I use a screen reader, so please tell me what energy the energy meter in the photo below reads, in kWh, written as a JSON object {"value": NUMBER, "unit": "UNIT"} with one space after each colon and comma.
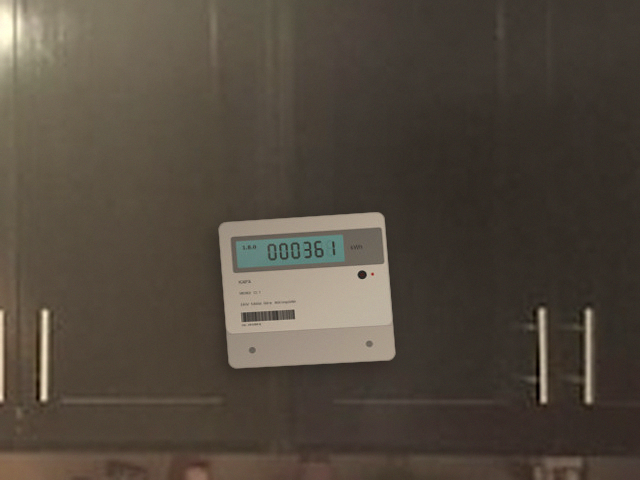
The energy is {"value": 361, "unit": "kWh"}
